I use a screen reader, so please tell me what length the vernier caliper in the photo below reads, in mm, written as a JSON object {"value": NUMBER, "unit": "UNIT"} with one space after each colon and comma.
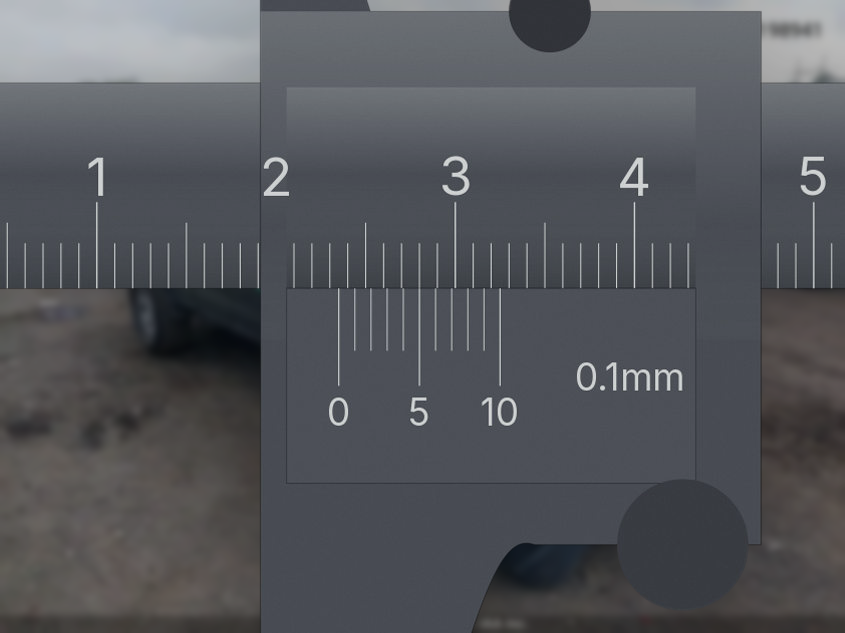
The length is {"value": 23.5, "unit": "mm"}
